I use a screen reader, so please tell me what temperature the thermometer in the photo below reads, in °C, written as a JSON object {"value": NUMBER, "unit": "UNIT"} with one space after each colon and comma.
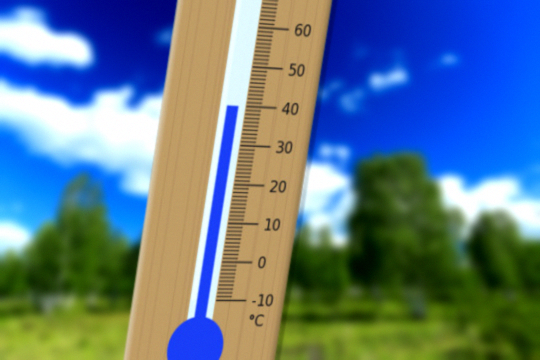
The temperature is {"value": 40, "unit": "°C"}
